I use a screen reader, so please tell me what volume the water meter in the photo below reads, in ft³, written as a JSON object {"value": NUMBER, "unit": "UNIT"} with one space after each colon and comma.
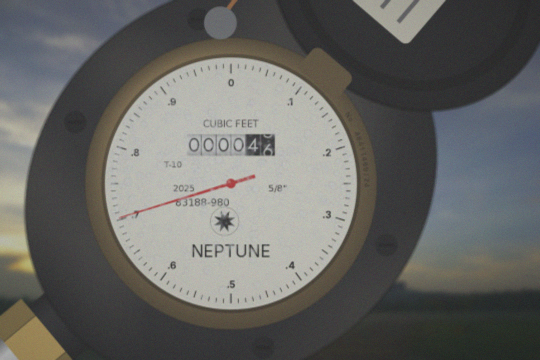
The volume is {"value": 45.70, "unit": "ft³"}
